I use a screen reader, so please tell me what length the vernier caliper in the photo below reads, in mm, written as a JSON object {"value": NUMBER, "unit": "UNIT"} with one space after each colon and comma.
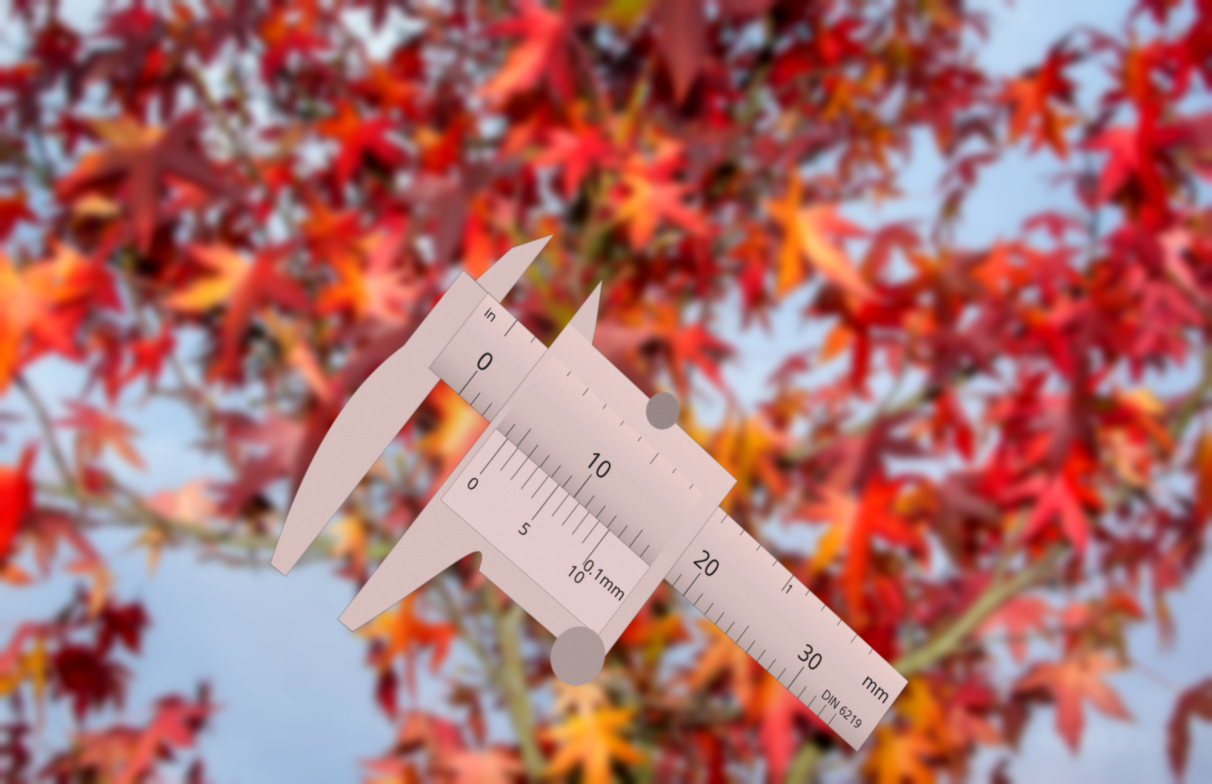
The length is {"value": 4.2, "unit": "mm"}
